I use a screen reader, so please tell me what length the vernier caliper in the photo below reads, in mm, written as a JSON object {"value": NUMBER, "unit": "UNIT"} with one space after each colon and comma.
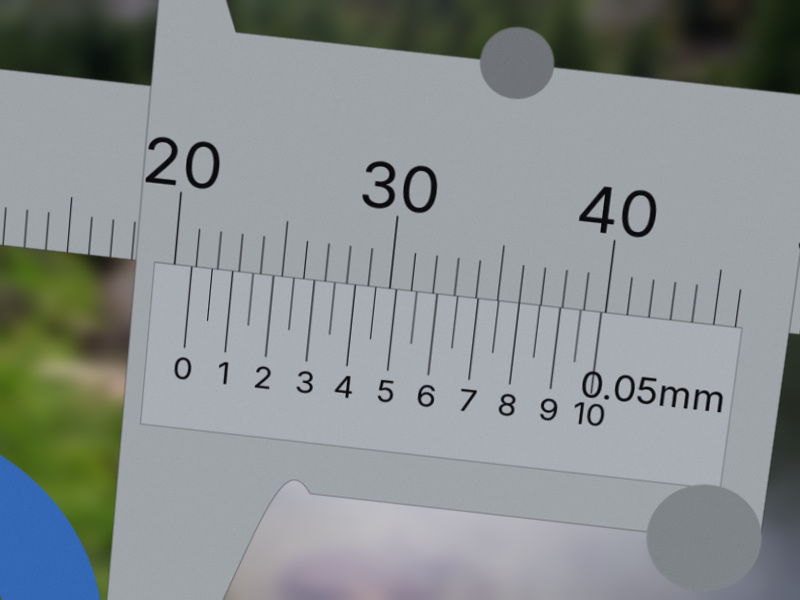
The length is {"value": 20.8, "unit": "mm"}
